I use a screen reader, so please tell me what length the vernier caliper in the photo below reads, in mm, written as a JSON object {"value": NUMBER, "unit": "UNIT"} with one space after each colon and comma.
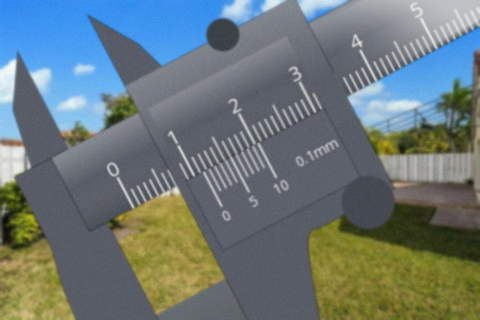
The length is {"value": 11.5, "unit": "mm"}
